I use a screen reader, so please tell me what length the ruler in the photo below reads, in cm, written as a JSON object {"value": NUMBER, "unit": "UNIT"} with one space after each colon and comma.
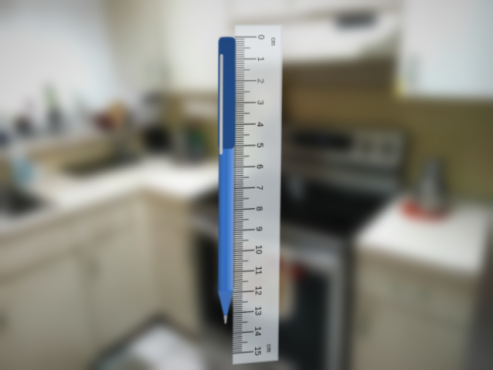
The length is {"value": 13.5, "unit": "cm"}
